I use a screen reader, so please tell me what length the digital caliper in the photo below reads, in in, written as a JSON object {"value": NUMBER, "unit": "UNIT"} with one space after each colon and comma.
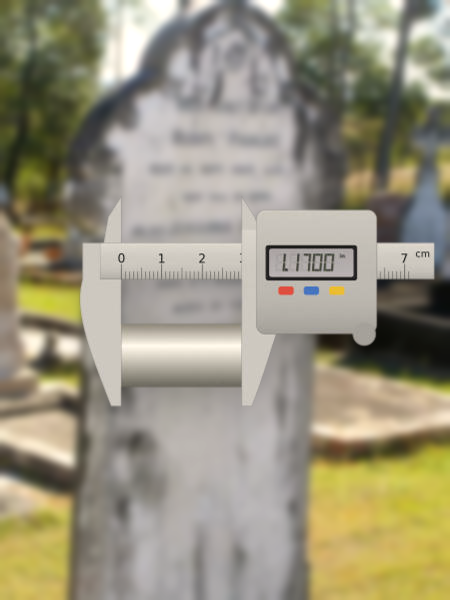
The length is {"value": 1.1700, "unit": "in"}
